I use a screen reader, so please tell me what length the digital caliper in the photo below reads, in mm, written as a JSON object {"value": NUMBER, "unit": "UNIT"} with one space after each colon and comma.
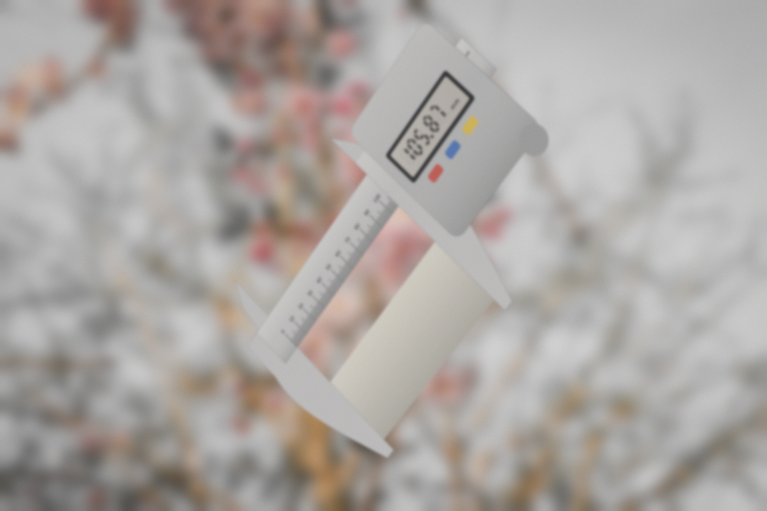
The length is {"value": 105.87, "unit": "mm"}
